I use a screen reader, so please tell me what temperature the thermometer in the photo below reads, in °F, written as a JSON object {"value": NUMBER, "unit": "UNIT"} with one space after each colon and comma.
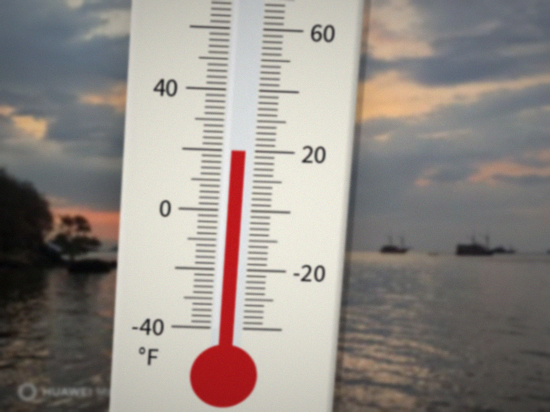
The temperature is {"value": 20, "unit": "°F"}
